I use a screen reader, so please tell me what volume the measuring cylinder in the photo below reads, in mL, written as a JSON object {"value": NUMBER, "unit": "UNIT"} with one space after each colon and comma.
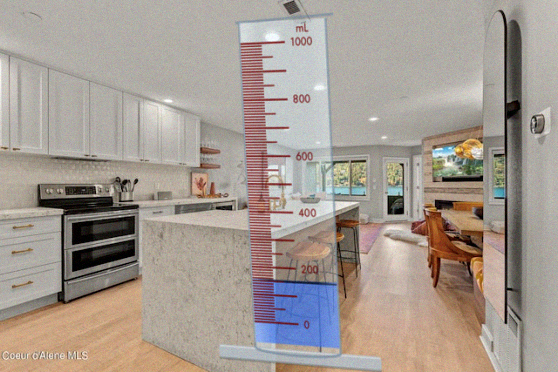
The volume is {"value": 150, "unit": "mL"}
